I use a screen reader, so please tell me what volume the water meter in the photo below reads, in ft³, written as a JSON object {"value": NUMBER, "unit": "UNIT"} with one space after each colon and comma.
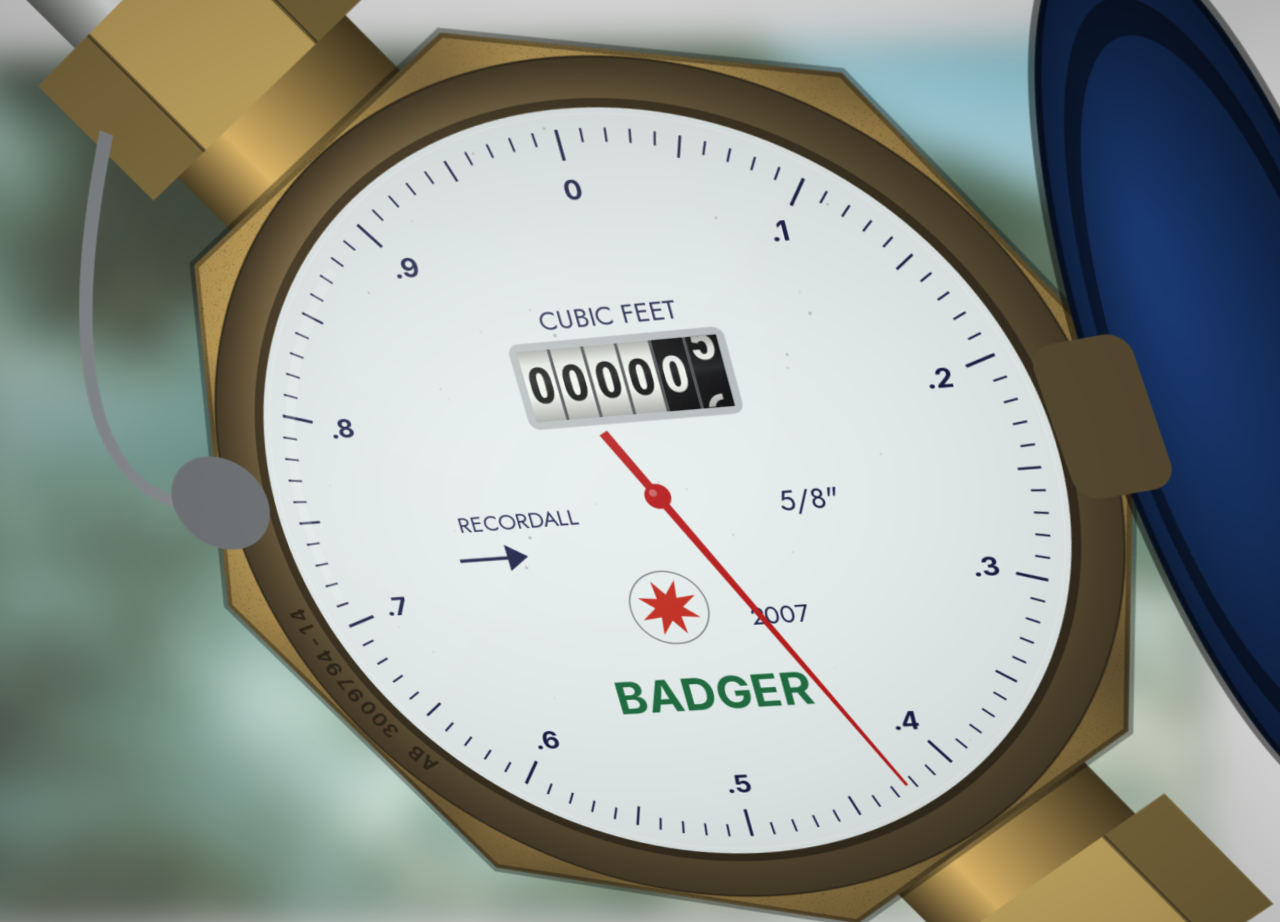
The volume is {"value": 5.42, "unit": "ft³"}
